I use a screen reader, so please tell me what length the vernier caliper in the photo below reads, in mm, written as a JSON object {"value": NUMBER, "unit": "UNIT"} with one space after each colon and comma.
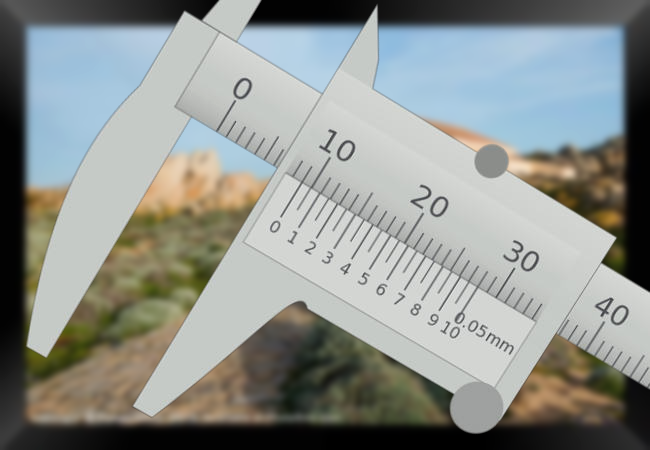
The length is {"value": 9.0, "unit": "mm"}
